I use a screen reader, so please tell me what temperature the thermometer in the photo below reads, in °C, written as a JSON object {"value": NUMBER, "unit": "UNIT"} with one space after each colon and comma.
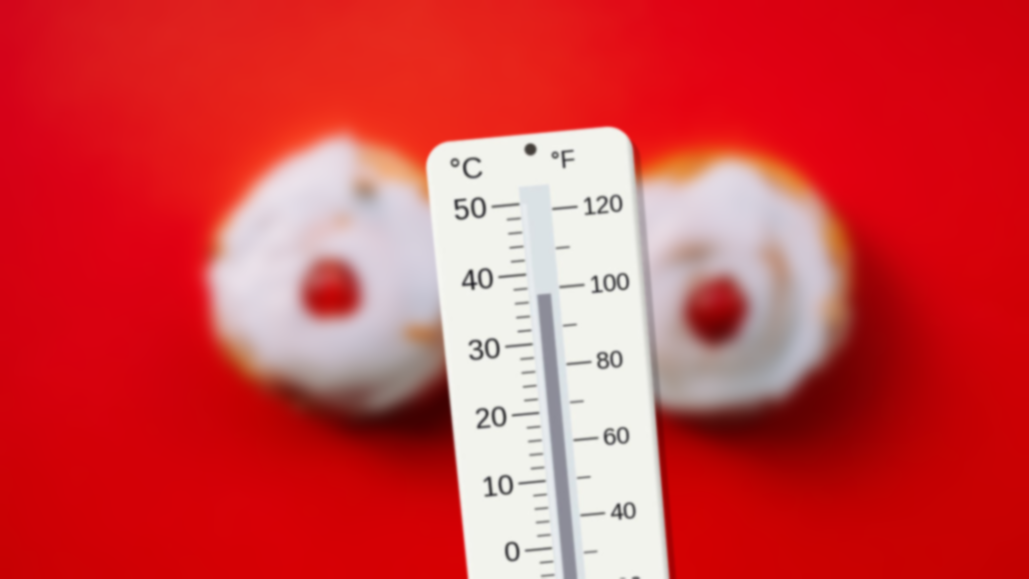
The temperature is {"value": 37, "unit": "°C"}
